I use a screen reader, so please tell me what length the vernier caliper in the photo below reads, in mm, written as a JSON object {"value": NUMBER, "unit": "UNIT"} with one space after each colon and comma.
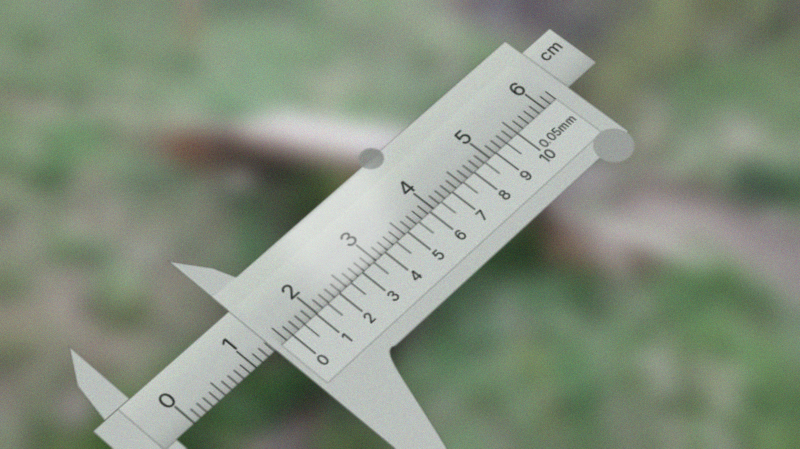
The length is {"value": 16.0, "unit": "mm"}
